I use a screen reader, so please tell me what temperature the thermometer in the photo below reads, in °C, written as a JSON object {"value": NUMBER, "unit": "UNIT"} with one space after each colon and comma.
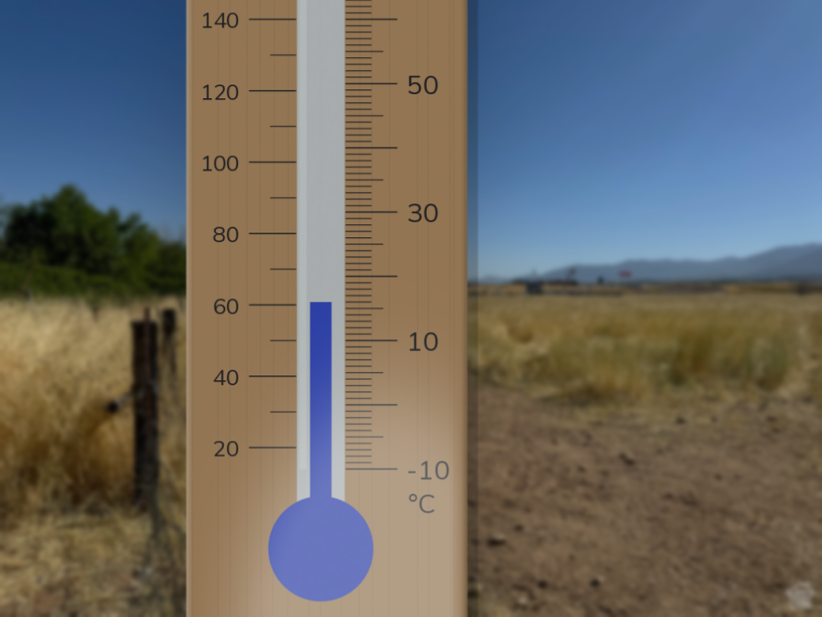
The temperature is {"value": 16, "unit": "°C"}
